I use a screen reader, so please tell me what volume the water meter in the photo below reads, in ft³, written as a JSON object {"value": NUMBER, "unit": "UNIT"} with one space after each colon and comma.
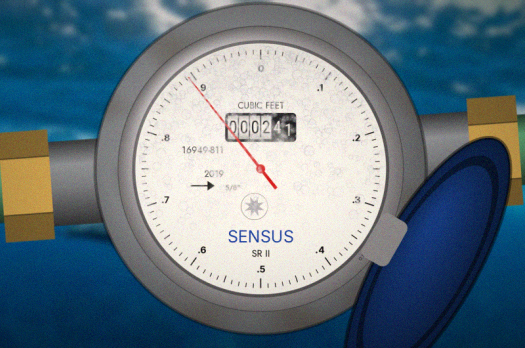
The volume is {"value": 240.89, "unit": "ft³"}
